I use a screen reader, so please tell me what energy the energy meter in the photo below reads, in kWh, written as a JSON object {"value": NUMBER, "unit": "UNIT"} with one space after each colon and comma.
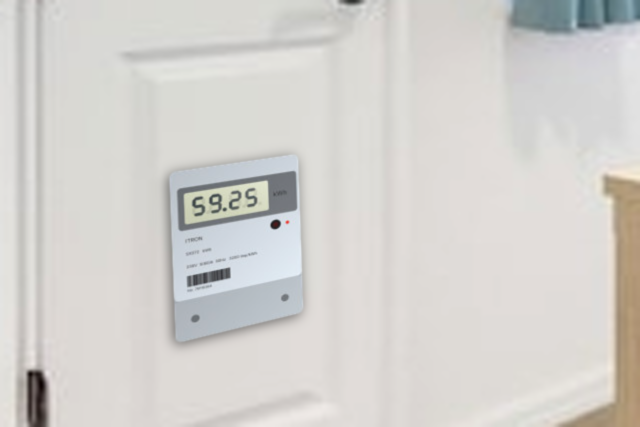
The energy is {"value": 59.25, "unit": "kWh"}
